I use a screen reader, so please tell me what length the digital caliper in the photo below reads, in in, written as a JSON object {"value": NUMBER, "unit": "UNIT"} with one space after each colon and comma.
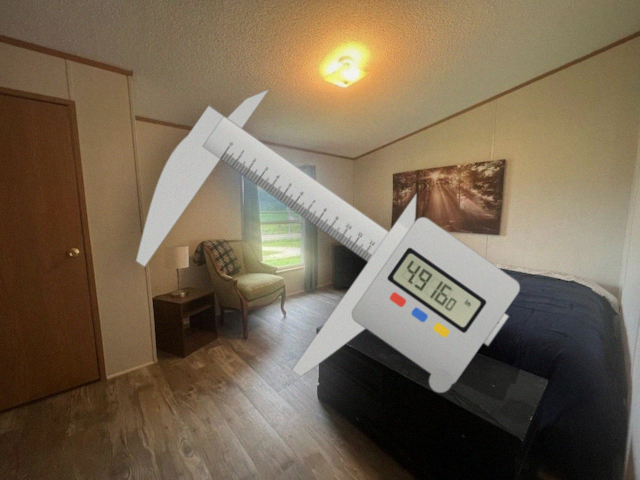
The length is {"value": 4.9160, "unit": "in"}
